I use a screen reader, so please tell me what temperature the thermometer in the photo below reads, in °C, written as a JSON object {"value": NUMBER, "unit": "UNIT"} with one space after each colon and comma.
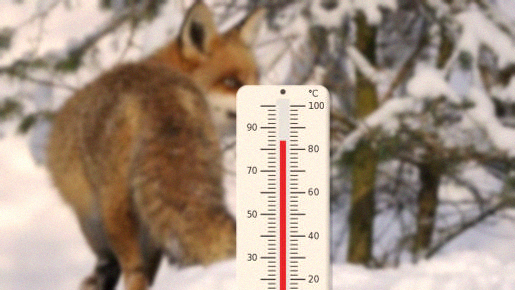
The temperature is {"value": 84, "unit": "°C"}
